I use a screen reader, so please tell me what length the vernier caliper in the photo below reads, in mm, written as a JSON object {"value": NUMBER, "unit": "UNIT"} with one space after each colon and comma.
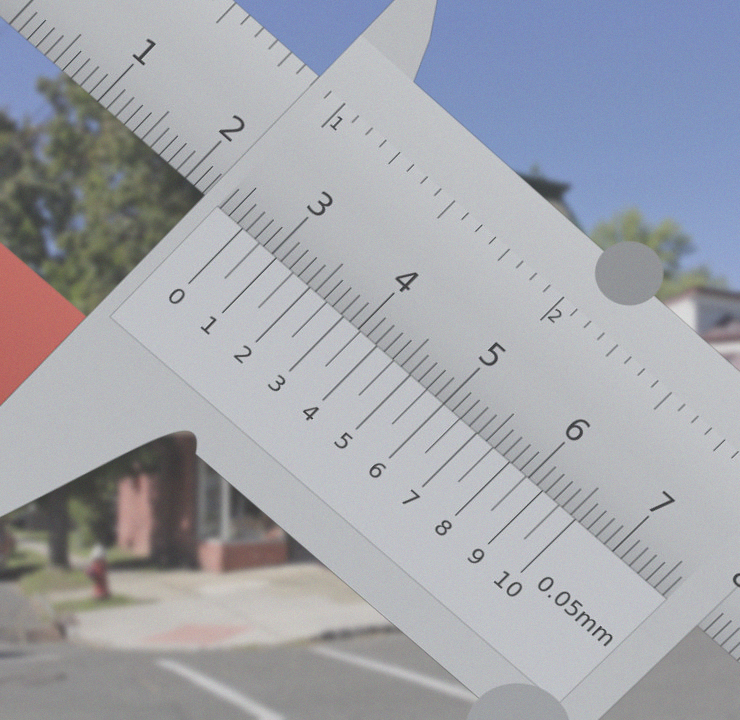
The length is {"value": 26.6, "unit": "mm"}
